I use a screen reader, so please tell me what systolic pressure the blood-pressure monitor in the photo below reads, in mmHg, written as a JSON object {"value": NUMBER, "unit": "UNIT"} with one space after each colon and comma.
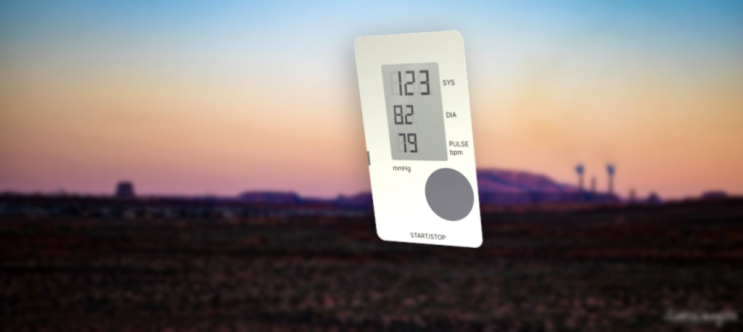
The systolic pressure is {"value": 123, "unit": "mmHg"}
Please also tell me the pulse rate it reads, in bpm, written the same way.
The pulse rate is {"value": 79, "unit": "bpm"}
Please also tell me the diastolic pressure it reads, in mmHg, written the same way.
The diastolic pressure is {"value": 82, "unit": "mmHg"}
